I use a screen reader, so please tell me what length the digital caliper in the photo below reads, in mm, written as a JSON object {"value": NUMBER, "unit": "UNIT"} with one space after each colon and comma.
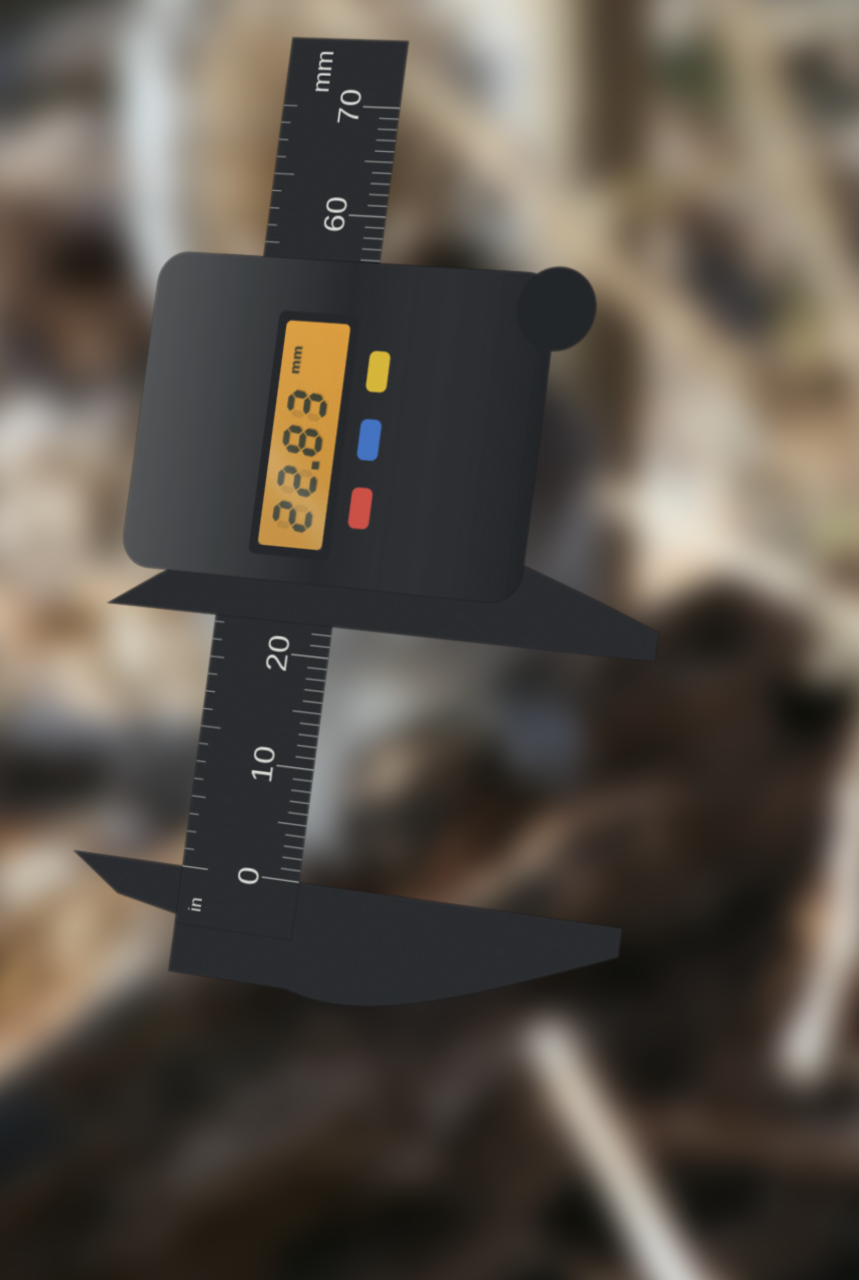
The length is {"value": 22.83, "unit": "mm"}
